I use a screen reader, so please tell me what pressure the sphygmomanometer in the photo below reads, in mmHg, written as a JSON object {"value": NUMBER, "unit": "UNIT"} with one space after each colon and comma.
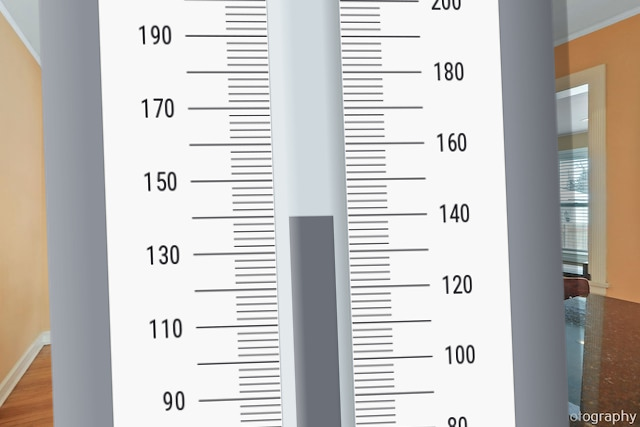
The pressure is {"value": 140, "unit": "mmHg"}
